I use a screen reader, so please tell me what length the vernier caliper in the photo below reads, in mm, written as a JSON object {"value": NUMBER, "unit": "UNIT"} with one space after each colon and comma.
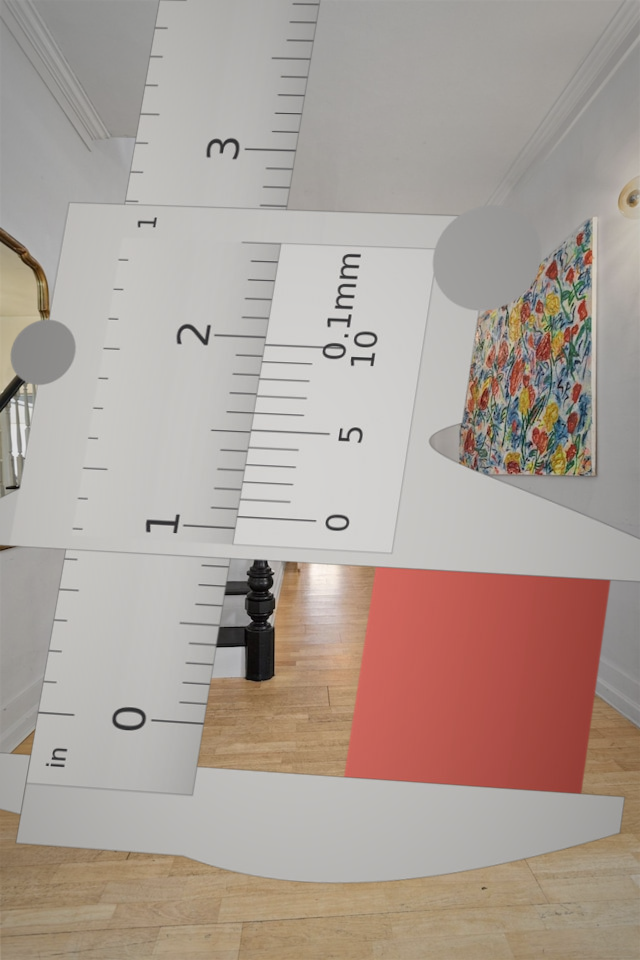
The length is {"value": 10.6, "unit": "mm"}
